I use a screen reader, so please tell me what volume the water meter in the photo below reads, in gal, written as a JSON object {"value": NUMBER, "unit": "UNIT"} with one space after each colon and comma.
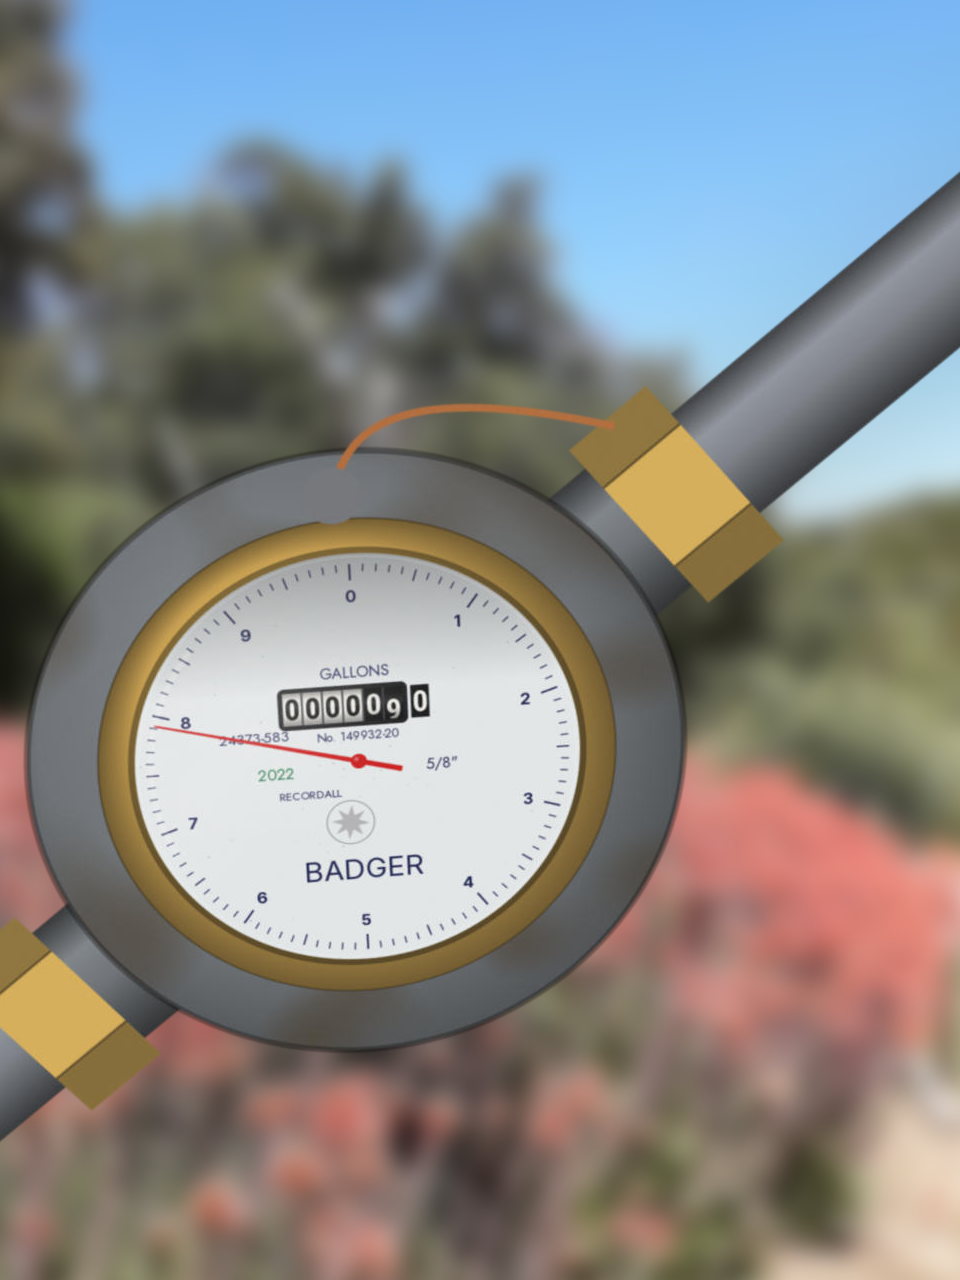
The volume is {"value": 87.9, "unit": "gal"}
